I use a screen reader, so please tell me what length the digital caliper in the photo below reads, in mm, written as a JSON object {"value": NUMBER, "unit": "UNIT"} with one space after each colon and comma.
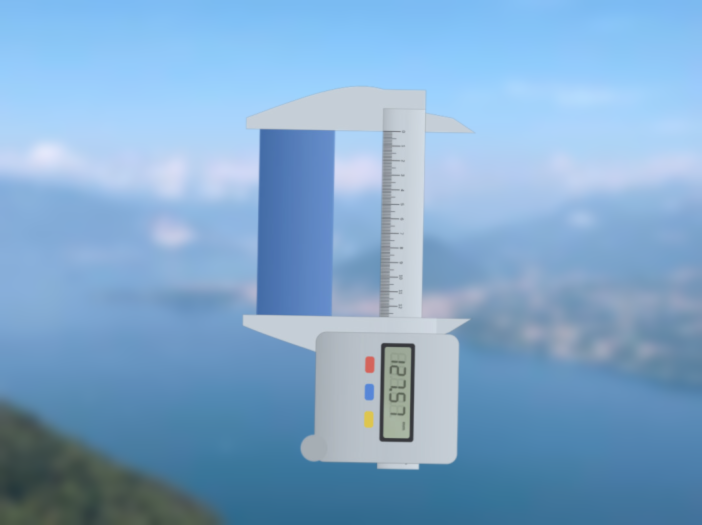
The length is {"value": 127.57, "unit": "mm"}
